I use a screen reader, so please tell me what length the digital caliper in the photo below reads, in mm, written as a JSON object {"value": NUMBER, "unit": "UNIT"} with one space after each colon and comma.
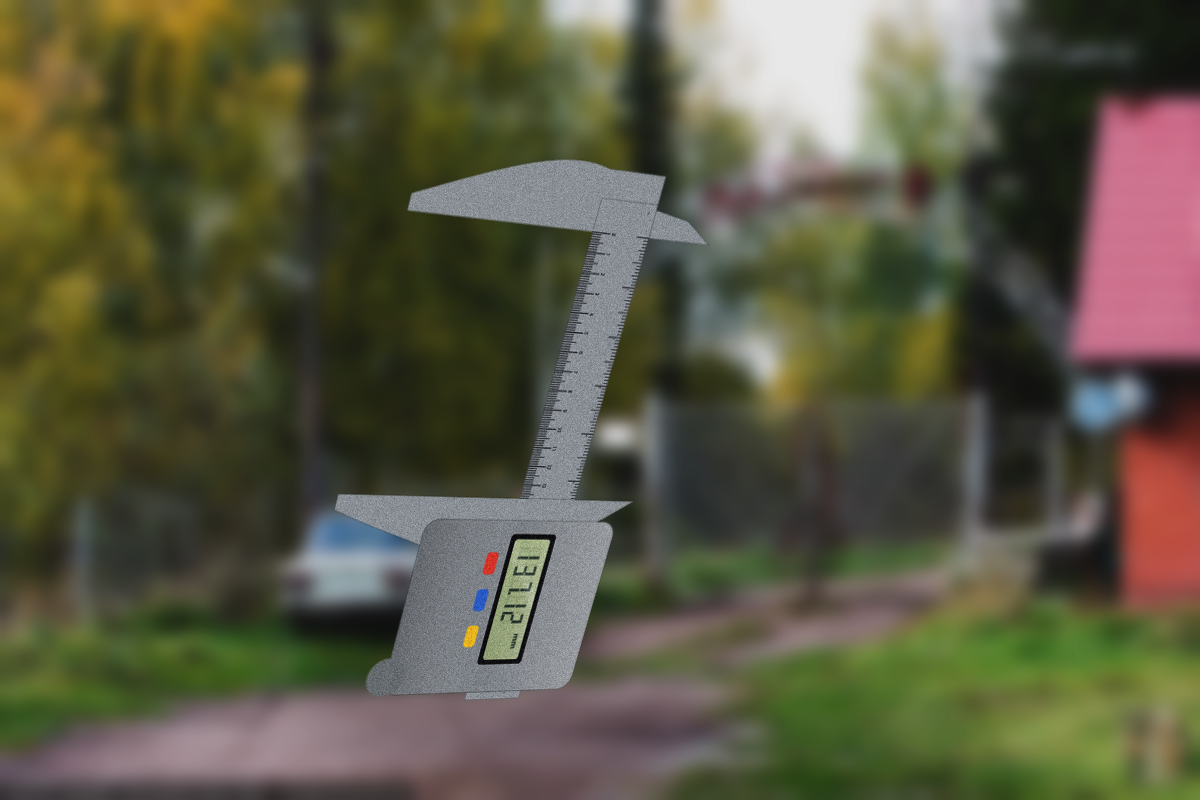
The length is {"value": 137.12, "unit": "mm"}
